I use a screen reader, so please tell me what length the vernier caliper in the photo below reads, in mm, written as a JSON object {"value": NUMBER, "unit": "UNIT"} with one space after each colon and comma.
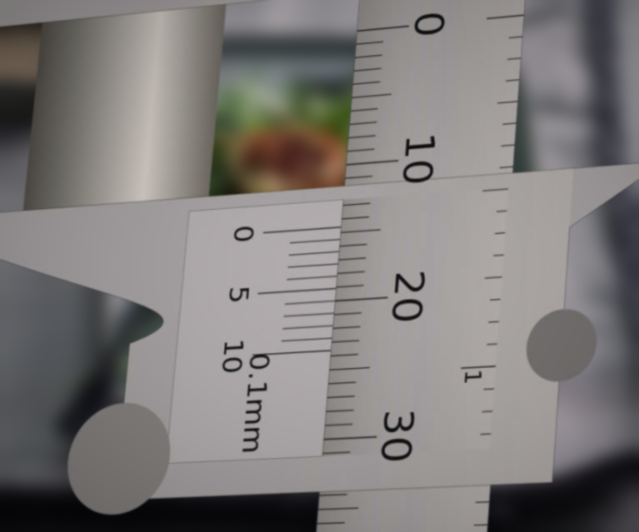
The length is {"value": 14.6, "unit": "mm"}
